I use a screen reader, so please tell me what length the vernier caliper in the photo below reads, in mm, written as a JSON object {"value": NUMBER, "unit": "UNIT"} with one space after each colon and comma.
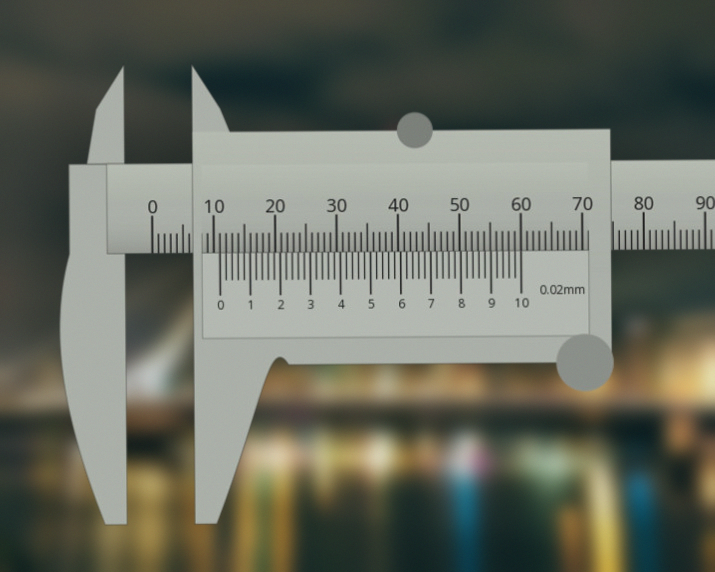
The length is {"value": 11.0, "unit": "mm"}
